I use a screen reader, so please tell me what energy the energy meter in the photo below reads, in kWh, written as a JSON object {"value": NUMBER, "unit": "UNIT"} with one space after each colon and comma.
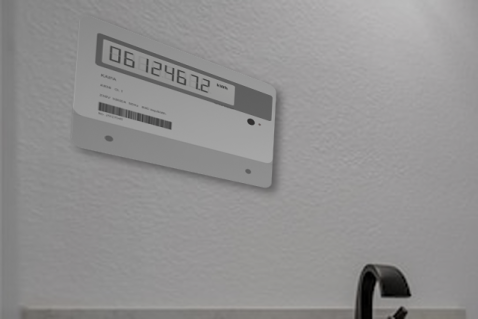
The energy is {"value": 612467.2, "unit": "kWh"}
